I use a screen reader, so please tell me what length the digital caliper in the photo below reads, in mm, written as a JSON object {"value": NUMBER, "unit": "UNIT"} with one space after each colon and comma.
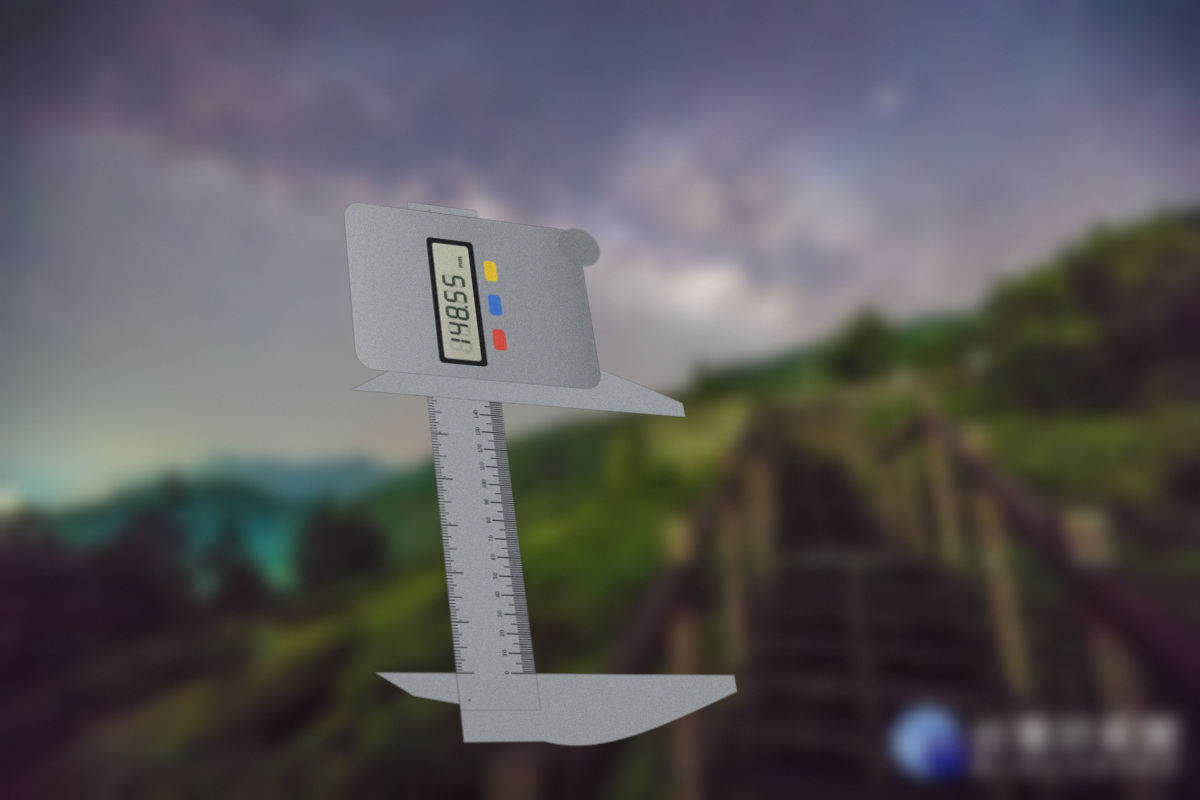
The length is {"value": 148.55, "unit": "mm"}
